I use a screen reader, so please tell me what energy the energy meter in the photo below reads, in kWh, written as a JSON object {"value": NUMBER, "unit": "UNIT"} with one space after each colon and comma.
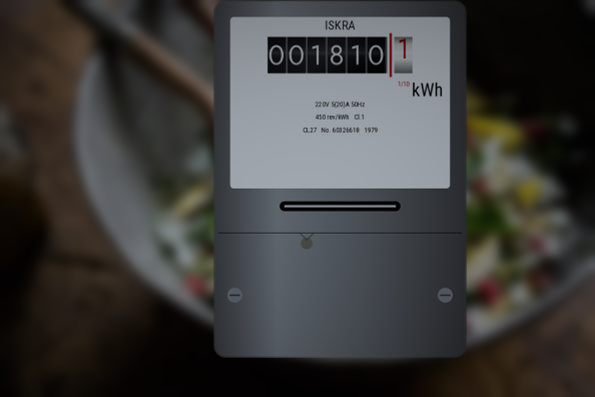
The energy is {"value": 1810.1, "unit": "kWh"}
